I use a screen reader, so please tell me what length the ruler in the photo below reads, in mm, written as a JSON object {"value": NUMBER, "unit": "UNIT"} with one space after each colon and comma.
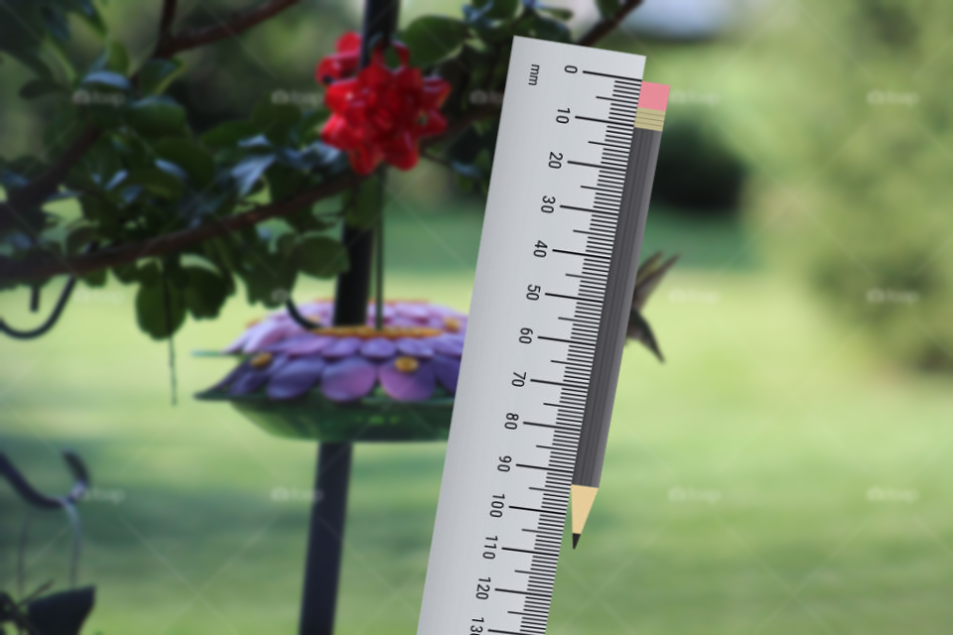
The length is {"value": 108, "unit": "mm"}
